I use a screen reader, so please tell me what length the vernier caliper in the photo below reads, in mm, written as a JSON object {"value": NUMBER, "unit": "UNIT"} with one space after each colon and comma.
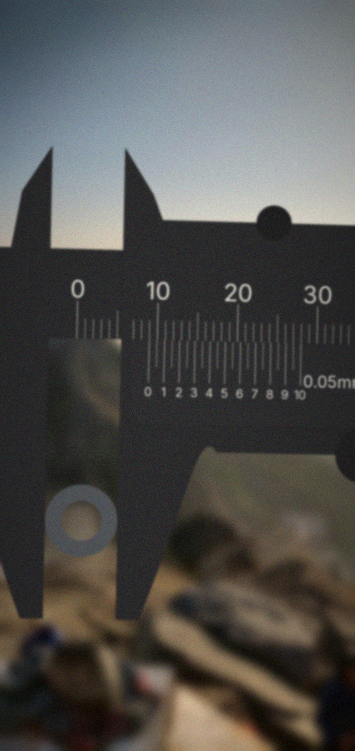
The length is {"value": 9.0, "unit": "mm"}
